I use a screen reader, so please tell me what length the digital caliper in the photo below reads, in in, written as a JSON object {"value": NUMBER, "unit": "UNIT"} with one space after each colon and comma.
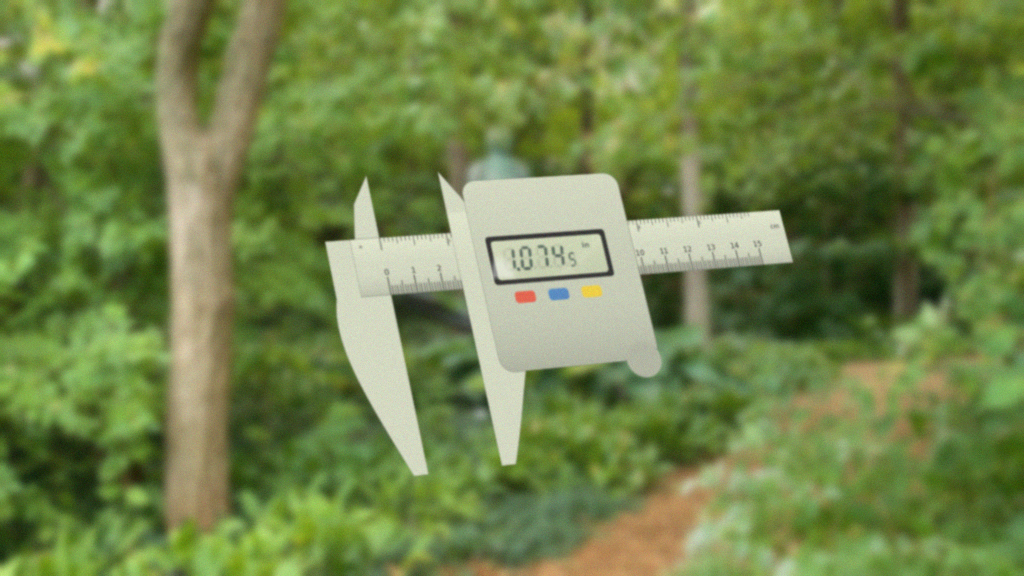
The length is {"value": 1.0745, "unit": "in"}
